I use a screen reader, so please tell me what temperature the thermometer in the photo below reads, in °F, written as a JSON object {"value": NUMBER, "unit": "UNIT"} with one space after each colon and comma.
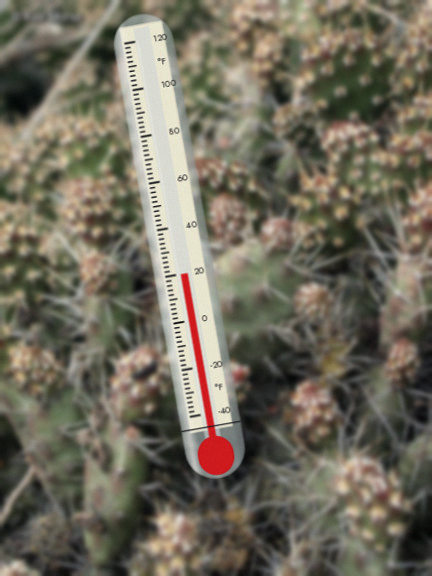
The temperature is {"value": 20, "unit": "°F"}
